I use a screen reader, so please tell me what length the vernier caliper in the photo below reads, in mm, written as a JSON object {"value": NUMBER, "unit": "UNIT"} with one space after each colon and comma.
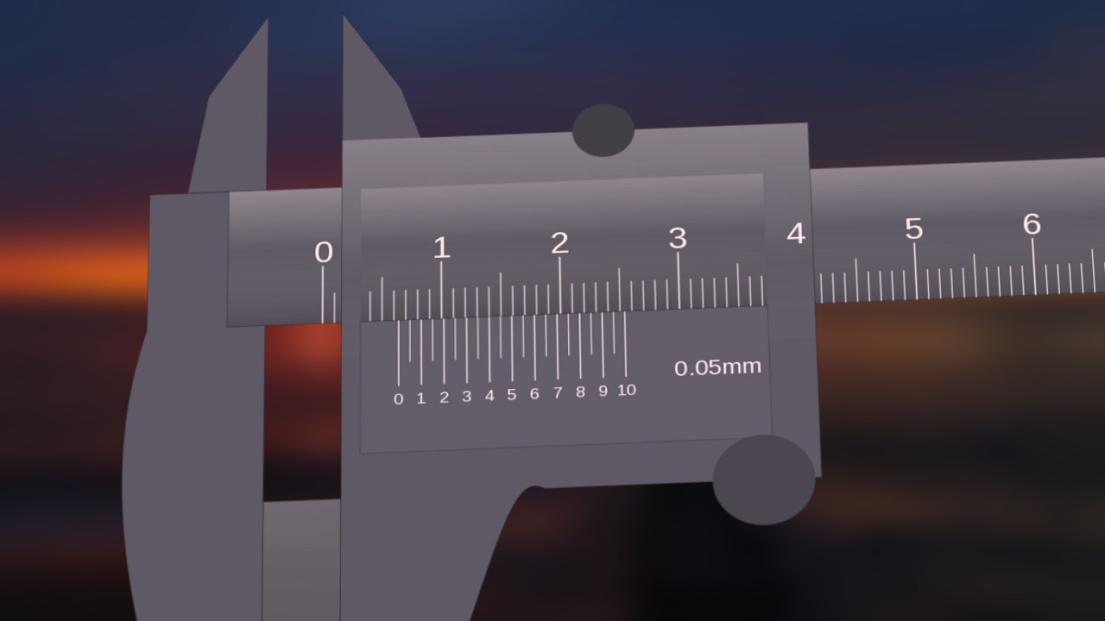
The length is {"value": 6.4, "unit": "mm"}
